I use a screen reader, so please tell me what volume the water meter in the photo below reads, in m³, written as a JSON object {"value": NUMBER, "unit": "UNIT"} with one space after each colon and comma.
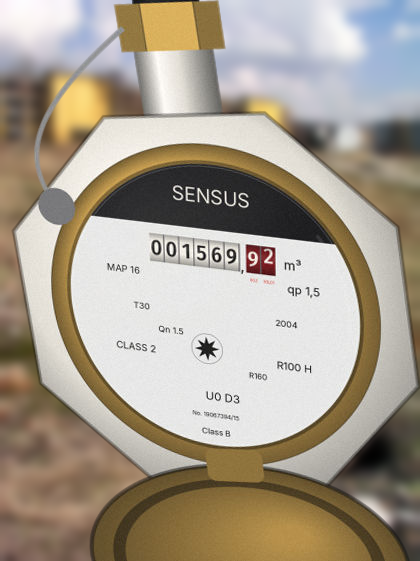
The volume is {"value": 1569.92, "unit": "m³"}
